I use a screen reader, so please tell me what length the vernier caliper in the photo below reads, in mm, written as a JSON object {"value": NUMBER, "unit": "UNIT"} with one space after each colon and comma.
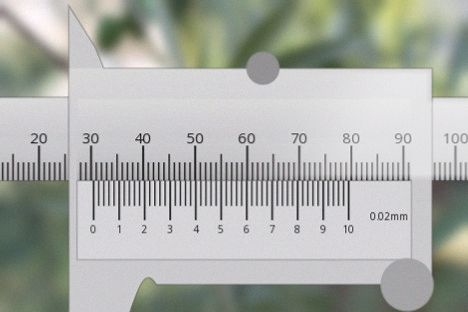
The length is {"value": 30.5, "unit": "mm"}
